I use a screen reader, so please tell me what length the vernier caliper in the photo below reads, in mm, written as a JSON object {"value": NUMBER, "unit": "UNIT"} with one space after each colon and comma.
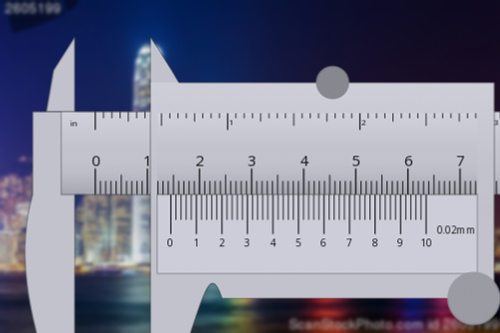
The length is {"value": 14.5, "unit": "mm"}
